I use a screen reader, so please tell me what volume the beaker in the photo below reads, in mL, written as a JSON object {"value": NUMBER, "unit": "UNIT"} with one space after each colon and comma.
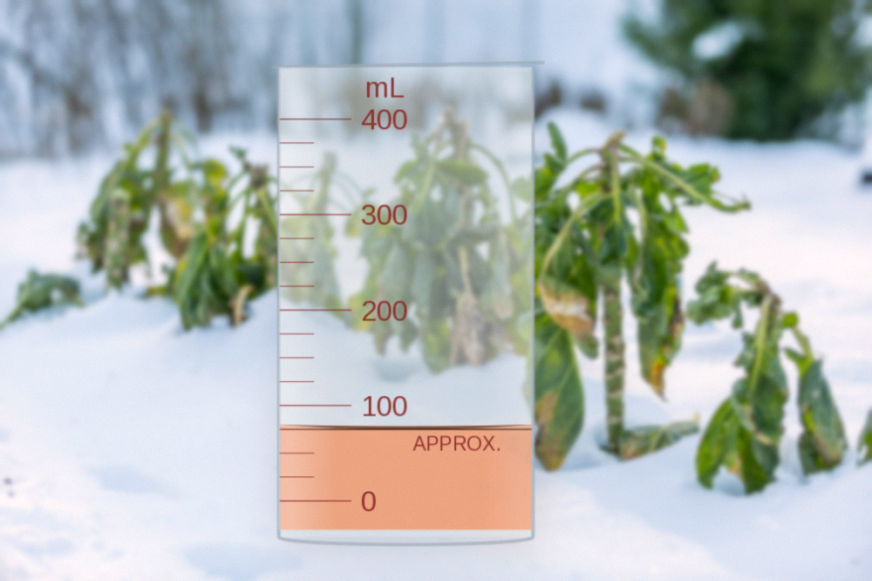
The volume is {"value": 75, "unit": "mL"}
